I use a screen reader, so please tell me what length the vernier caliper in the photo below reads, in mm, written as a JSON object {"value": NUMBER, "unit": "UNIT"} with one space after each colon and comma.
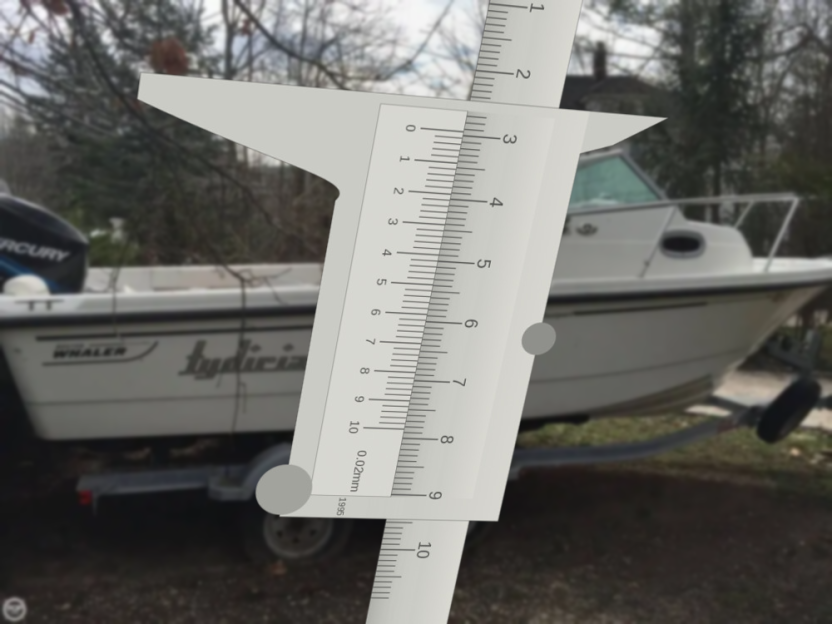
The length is {"value": 29.4, "unit": "mm"}
